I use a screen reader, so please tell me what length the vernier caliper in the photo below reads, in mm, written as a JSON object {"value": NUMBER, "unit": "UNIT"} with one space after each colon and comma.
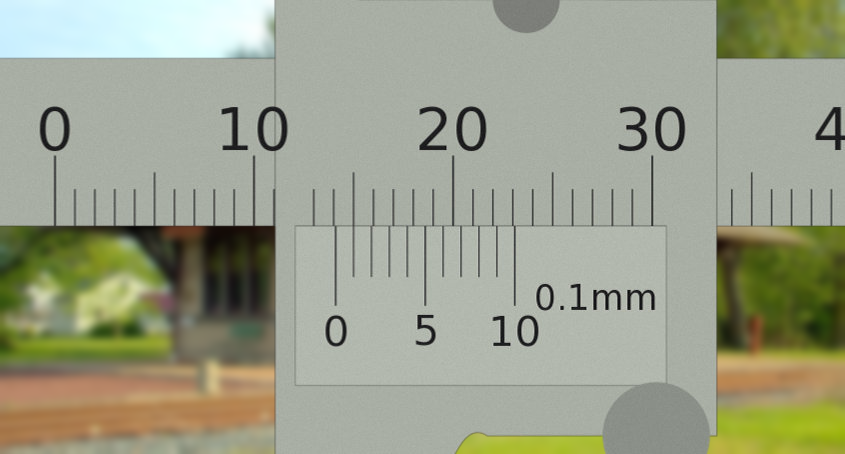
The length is {"value": 14.1, "unit": "mm"}
